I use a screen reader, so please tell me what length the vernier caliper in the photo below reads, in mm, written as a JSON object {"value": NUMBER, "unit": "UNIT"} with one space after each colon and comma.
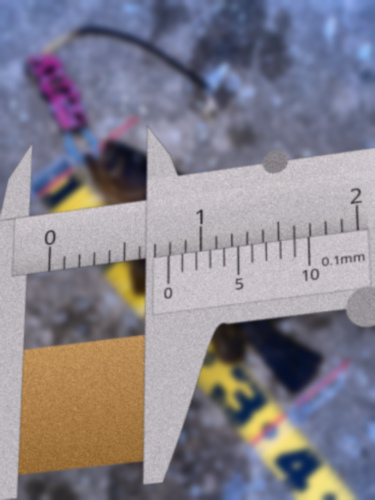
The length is {"value": 7.9, "unit": "mm"}
